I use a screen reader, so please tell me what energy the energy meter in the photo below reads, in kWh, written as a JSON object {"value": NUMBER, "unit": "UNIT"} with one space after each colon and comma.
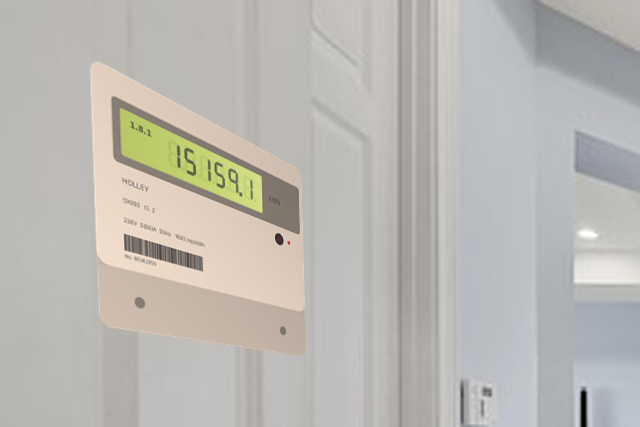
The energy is {"value": 15159.1, "unit": "kWh"}
